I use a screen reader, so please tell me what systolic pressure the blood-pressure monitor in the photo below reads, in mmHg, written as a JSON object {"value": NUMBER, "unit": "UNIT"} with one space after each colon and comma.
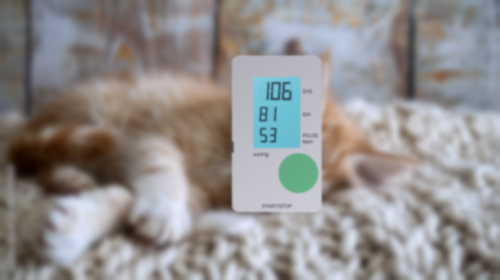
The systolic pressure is {"value": 106, "unit": "mmHg"}
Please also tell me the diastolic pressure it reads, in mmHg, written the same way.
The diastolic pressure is {"value": 81, "unit": "mmHg"}
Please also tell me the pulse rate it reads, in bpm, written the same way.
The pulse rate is {"value": 53, "unit": "bpm"}
